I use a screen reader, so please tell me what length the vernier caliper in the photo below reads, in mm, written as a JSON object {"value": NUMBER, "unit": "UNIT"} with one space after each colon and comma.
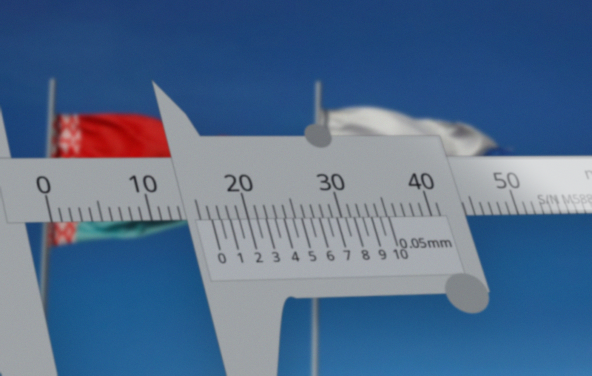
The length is {"value": 16.2, "unit": "mm"}
